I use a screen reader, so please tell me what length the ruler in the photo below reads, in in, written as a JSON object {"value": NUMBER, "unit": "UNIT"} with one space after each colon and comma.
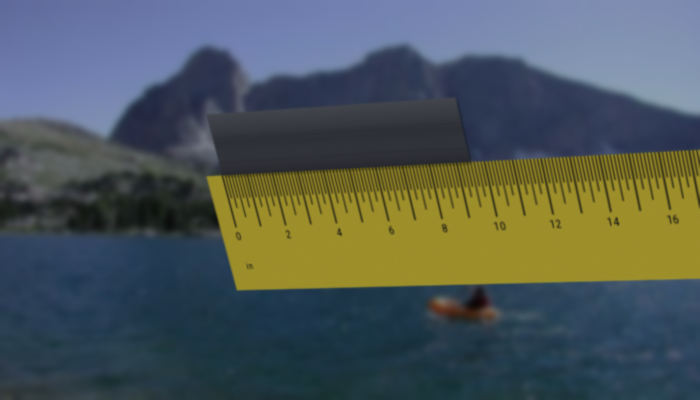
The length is {"value": 9.5, "unit": "in"}
